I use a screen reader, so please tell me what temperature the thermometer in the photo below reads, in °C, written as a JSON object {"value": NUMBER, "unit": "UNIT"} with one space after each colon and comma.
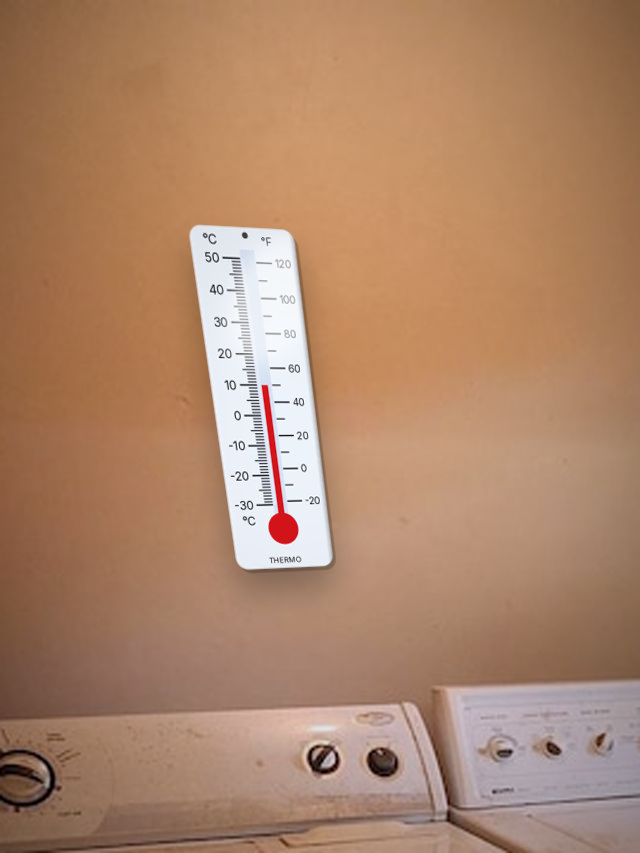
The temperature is {"value": 10, "unit": "°C"}
